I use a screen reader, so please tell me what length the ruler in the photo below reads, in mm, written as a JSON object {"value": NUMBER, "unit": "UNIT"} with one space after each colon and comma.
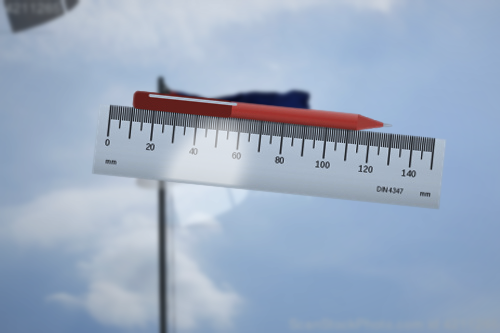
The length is {"value": 120, "unit": "mm"}
